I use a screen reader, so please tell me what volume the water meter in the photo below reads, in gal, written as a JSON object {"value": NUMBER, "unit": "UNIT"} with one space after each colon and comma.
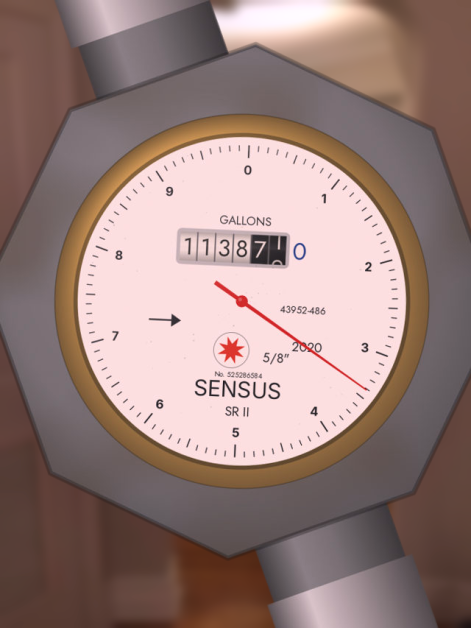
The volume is {"value": 1138713.4, "unit": "gal"}
